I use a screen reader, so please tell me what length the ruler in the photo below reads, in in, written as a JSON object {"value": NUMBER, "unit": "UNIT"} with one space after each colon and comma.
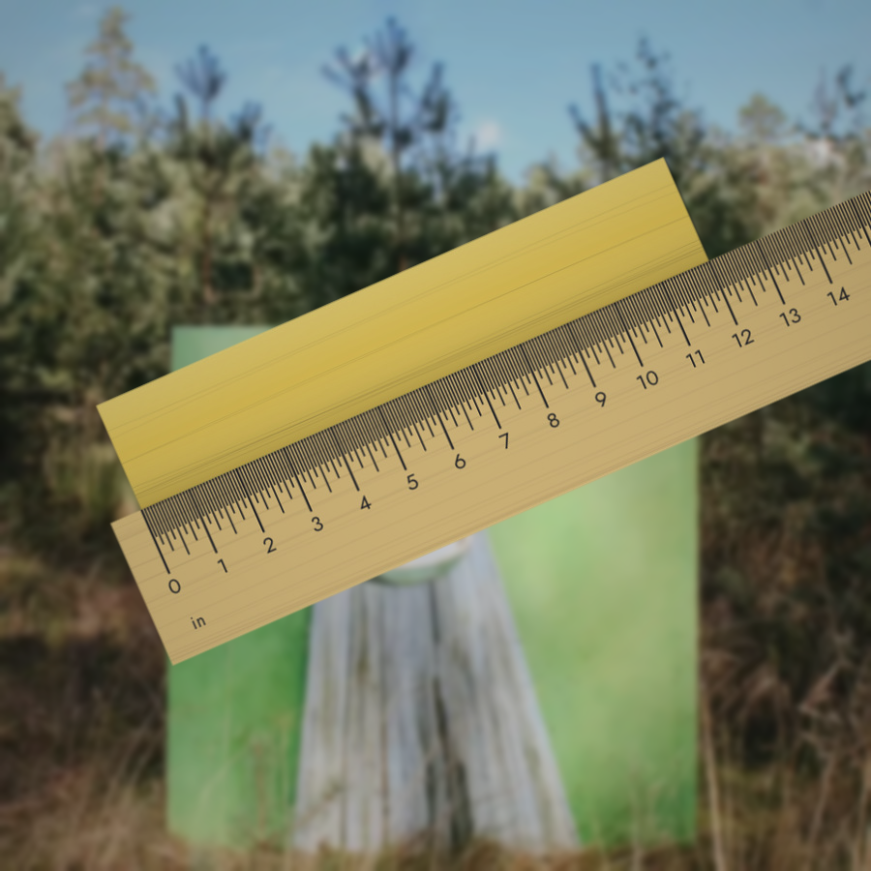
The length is {"value": 12, "unit": "in"}
